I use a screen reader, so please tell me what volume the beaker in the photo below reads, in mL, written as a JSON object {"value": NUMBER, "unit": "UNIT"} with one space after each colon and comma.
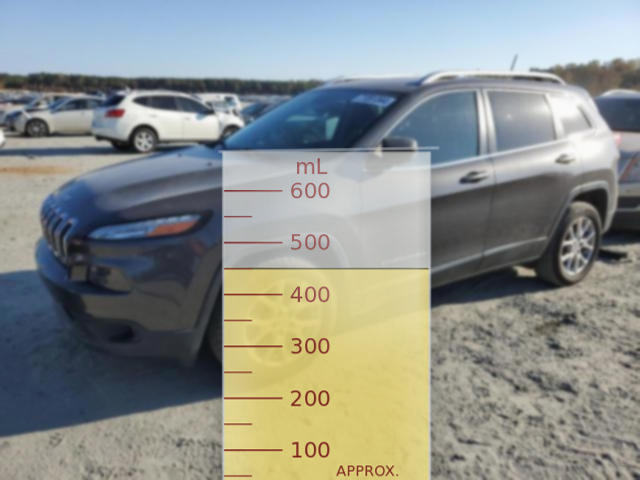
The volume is {"value": 450, "unit": "mL"}
